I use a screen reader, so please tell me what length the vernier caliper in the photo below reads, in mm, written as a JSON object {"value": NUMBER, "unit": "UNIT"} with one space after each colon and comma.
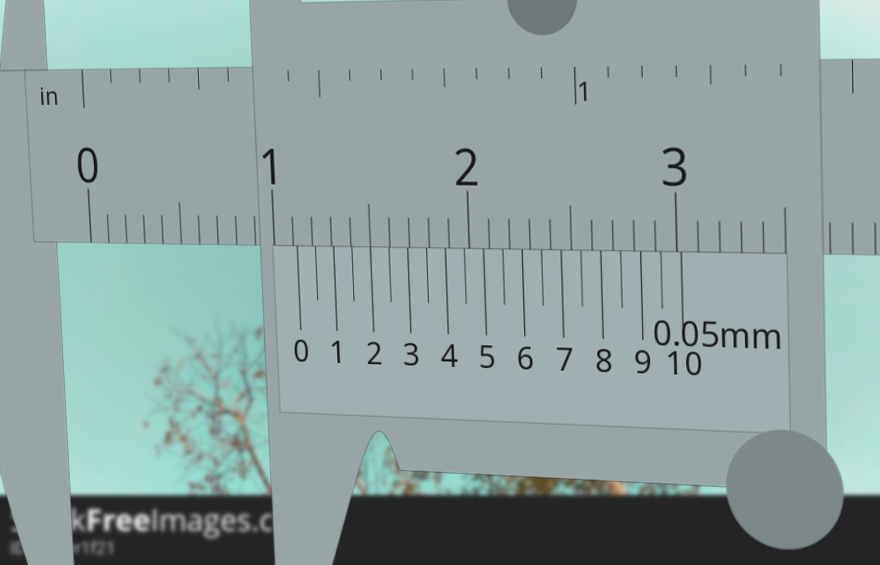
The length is {"value": 11.2, "unit": "mm"}
